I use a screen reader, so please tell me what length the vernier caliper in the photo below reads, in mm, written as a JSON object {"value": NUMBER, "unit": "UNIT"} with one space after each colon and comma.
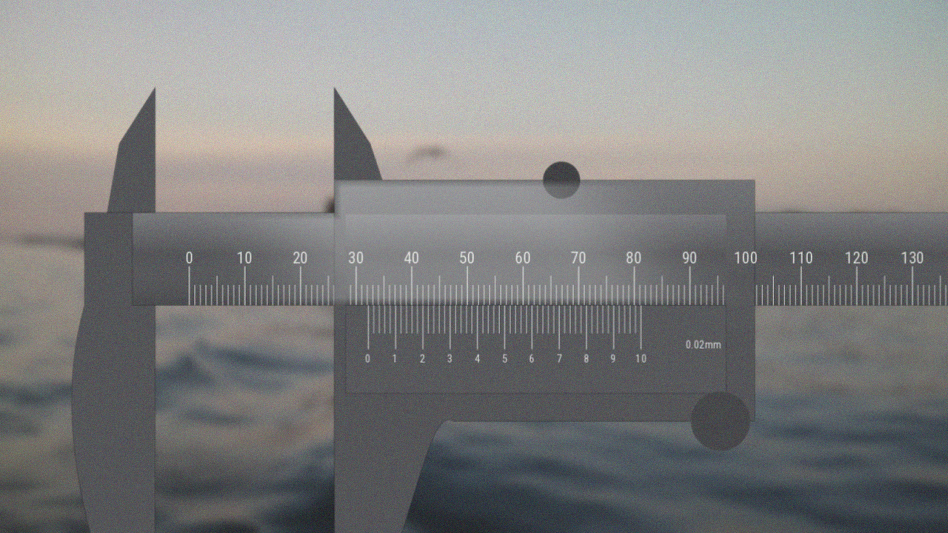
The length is {"value": 32.2, "unit": "mm"}
